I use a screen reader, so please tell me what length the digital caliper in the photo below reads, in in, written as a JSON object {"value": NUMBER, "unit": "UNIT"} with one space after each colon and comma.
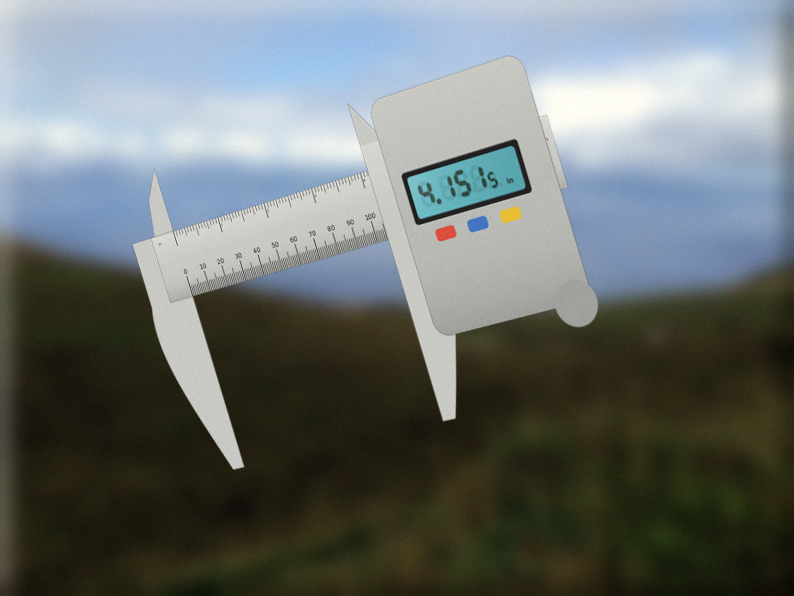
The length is {"value": 4.1515, "unit": "in"}
